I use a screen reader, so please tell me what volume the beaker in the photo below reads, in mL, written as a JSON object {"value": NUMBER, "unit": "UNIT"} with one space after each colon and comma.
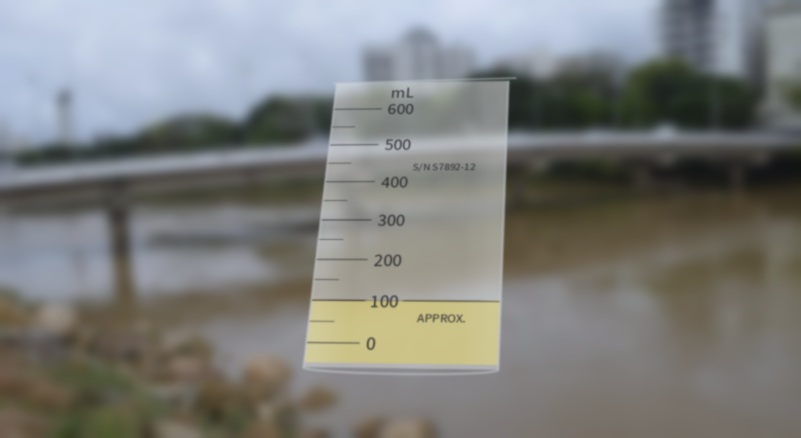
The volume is {"value": 100, "unit": "mL"}
